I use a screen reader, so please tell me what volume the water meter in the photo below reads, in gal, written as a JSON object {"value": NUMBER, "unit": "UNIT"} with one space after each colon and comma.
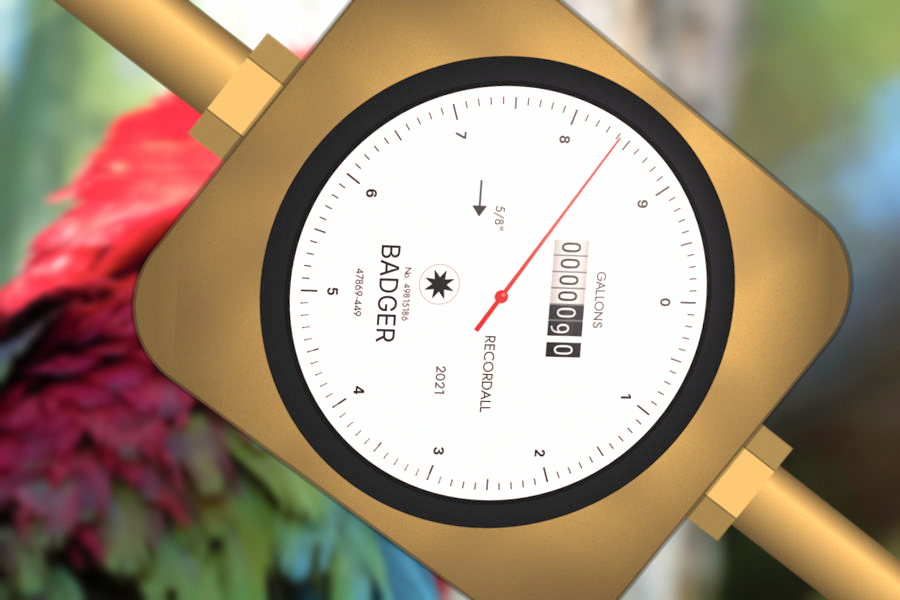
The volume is {"value": 88.4, "unit": "gal"}
